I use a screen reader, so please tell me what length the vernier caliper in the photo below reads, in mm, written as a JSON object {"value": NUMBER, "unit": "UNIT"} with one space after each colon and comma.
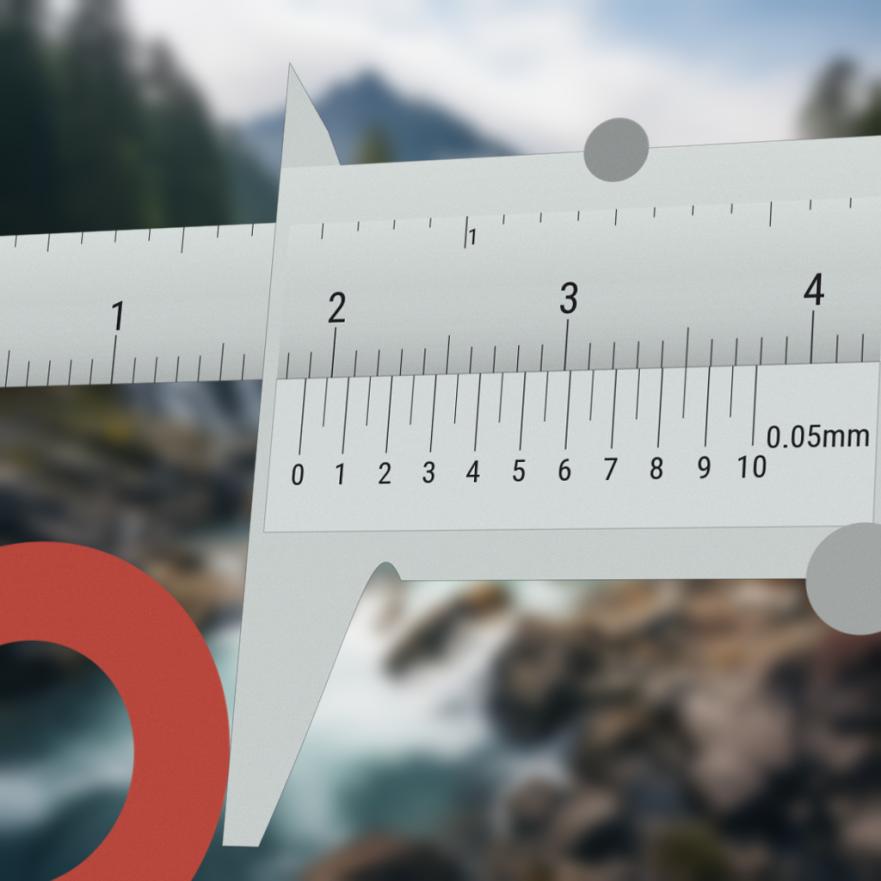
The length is {"value": 18.85, "unit": "mm"}
